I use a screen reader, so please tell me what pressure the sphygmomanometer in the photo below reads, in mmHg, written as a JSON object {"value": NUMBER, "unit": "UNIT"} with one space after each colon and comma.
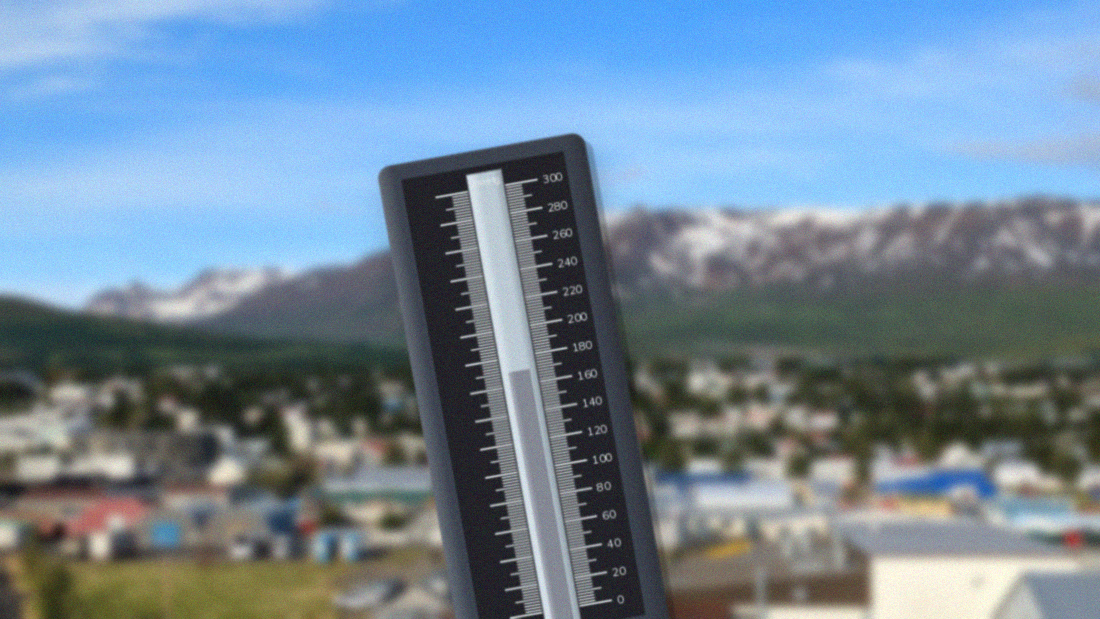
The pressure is {"value": 170, "unit": "mmHg"}
